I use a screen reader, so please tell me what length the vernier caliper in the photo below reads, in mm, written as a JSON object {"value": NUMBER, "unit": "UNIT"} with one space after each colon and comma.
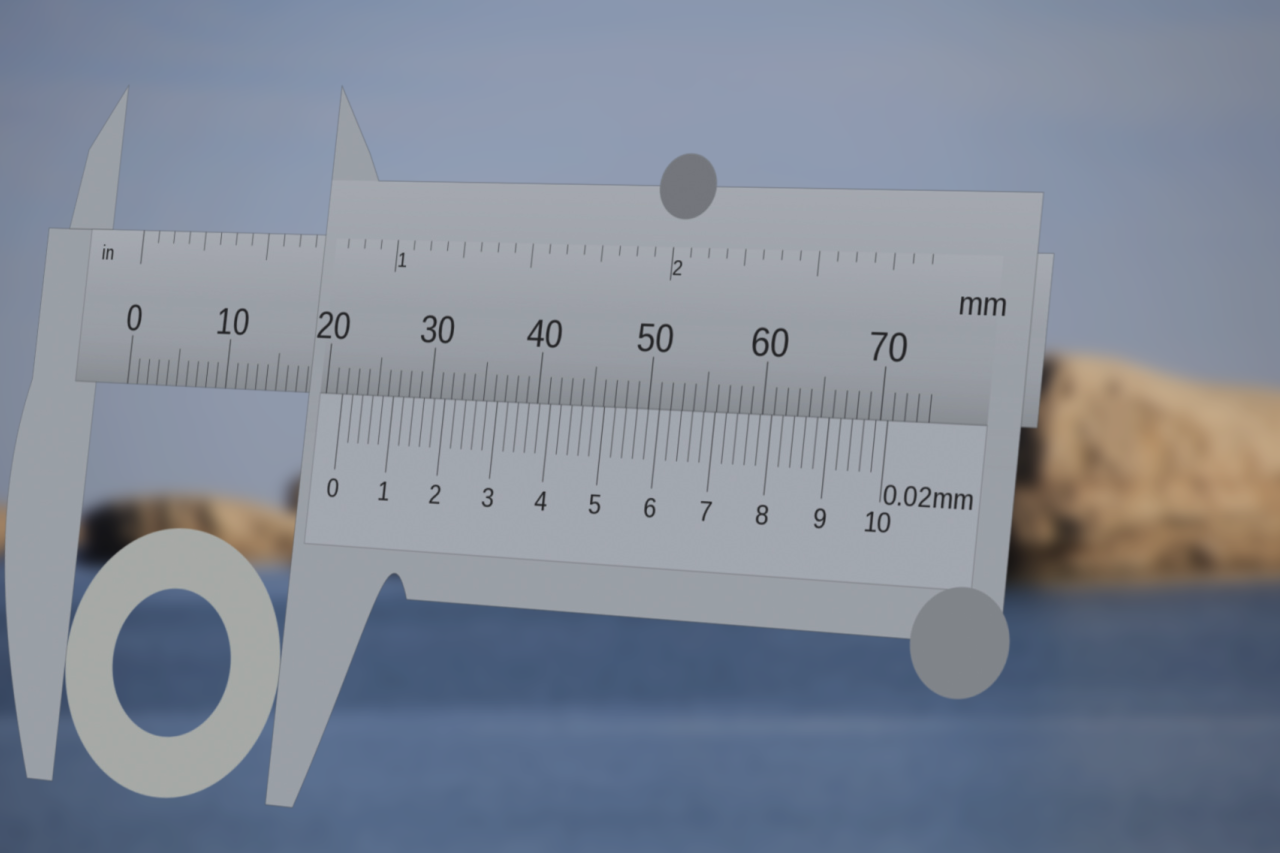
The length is {"value": 21.6, "unit": "mm"}
